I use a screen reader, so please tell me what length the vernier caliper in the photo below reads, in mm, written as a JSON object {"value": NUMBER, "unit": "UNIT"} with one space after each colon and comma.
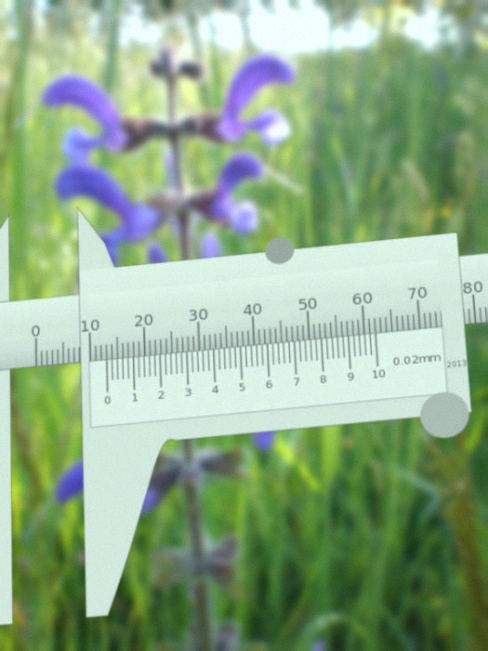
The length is {"value": 13.0, "unit": "mm"}
